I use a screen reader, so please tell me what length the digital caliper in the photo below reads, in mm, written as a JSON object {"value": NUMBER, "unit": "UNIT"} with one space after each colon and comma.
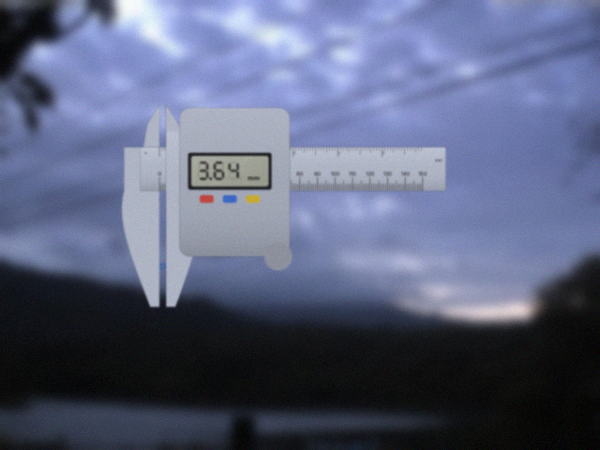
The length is {"value": 3.64, "unit": "mm"}
